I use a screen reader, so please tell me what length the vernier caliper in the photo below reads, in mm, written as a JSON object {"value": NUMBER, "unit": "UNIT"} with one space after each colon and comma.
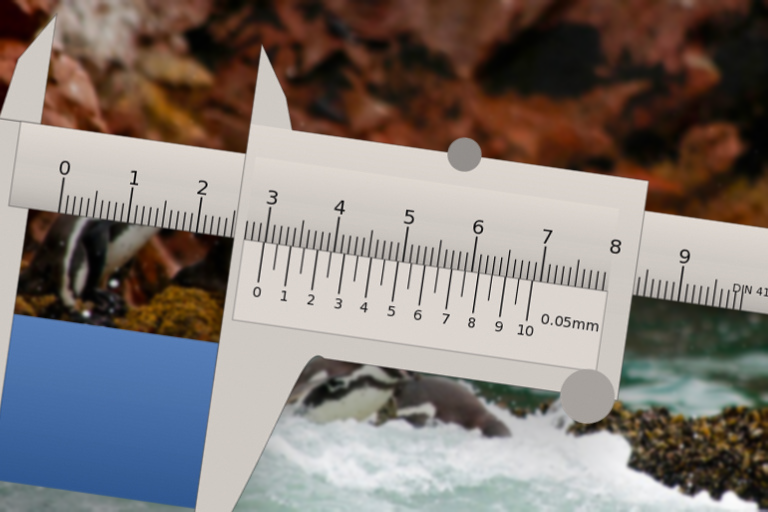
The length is {"value": 29.8, "unit": "mm"}
